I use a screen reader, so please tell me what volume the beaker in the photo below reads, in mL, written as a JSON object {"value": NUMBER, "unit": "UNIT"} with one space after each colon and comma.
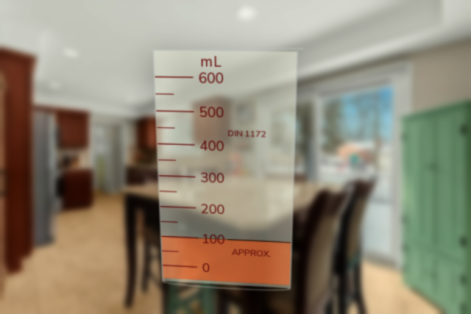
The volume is {"value": 100, "unit": "mL"}
